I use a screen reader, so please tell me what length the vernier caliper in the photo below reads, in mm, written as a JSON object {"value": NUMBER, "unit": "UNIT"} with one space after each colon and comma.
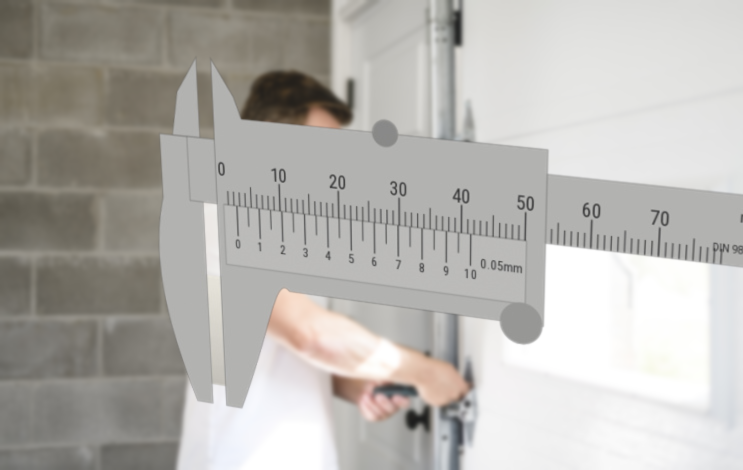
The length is {"value": 2.5, "unit": "mm"}
